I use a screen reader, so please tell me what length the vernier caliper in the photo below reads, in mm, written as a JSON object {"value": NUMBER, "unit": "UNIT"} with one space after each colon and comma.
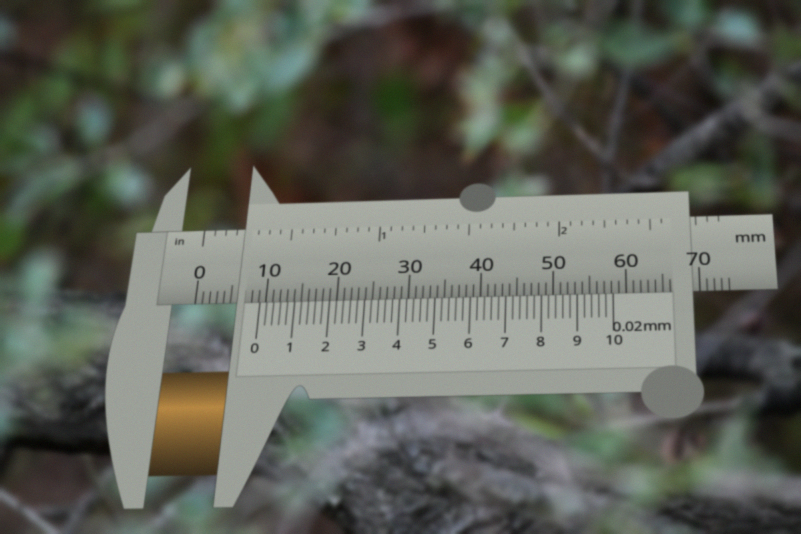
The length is {"value": 9.2, "unit": "mm"}
